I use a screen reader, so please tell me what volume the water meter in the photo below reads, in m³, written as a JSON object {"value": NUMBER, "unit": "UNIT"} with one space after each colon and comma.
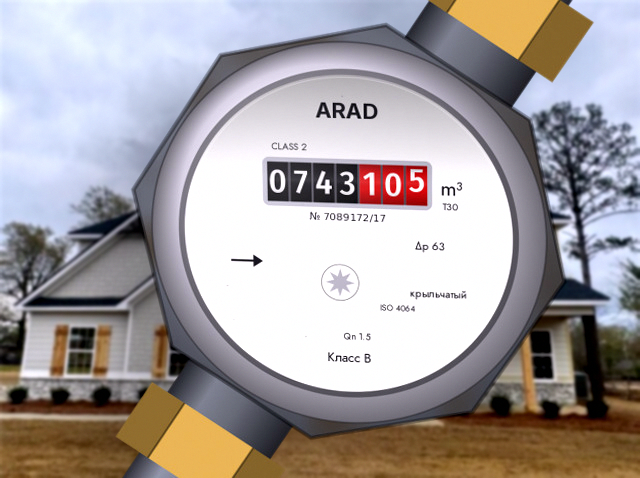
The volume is {"value": 743.105, "unit": "m³"}
